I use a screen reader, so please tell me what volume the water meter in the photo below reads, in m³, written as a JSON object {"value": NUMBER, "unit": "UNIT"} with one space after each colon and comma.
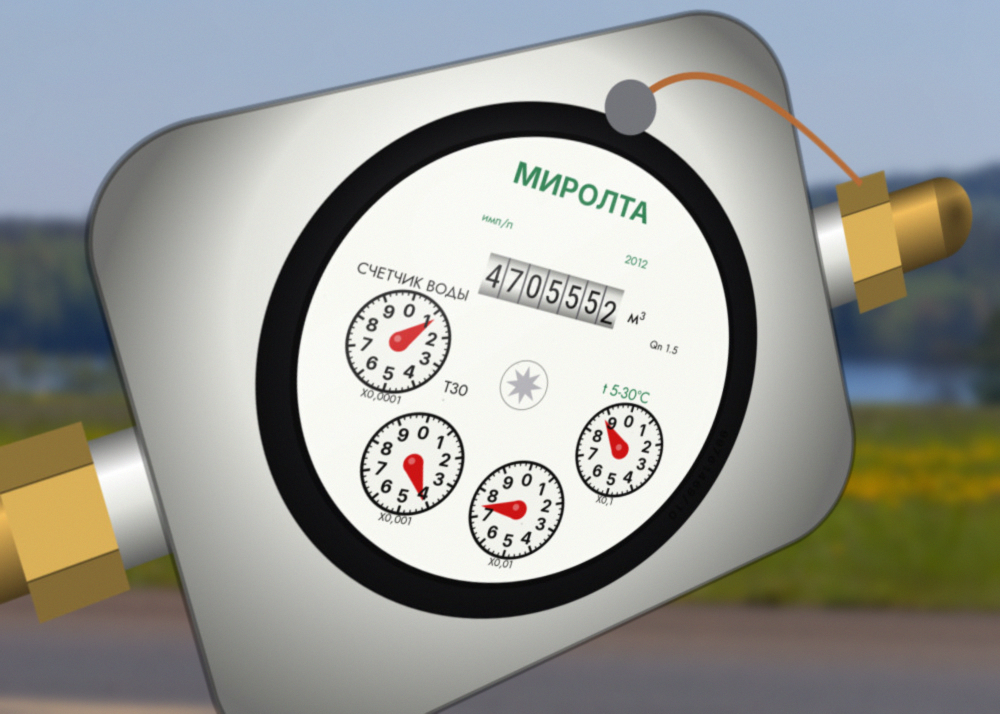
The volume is {"value": 4705551.8741, "unit": "m³"}
